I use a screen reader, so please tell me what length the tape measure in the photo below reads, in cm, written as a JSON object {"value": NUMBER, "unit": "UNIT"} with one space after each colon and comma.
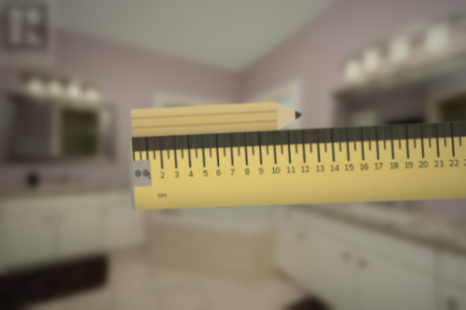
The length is {"value": 12, "unit": "cm"}
